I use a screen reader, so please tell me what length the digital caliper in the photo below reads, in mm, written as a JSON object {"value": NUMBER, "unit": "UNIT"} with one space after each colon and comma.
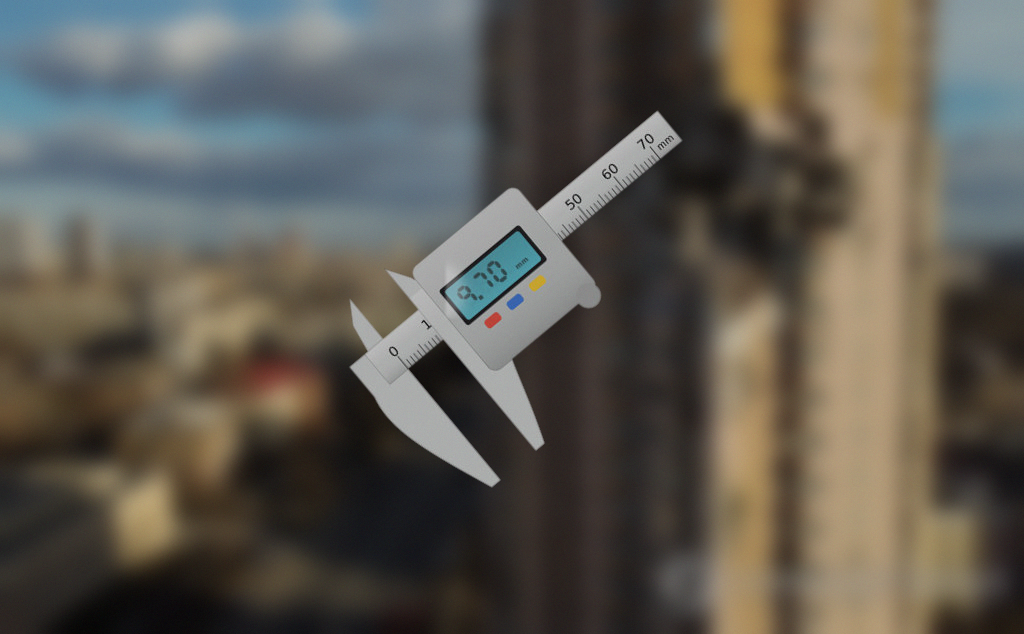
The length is {"value": 9.70, "unit": "mm"}
